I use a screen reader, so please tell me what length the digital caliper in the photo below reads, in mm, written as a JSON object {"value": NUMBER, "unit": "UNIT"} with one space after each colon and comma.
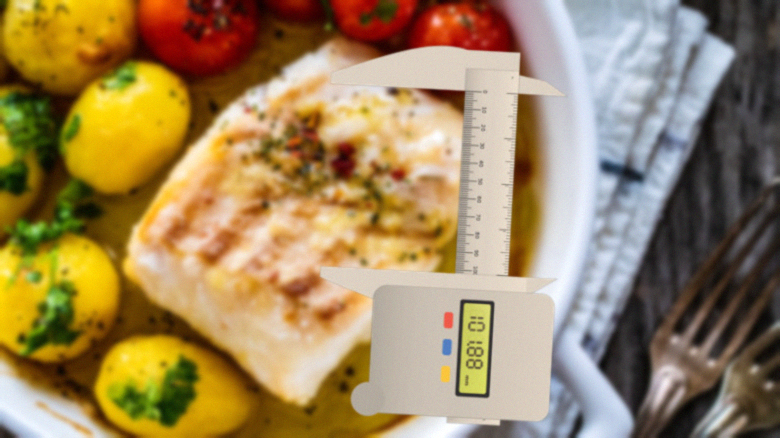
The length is {"value": 101.88, "unit": "mm"}
